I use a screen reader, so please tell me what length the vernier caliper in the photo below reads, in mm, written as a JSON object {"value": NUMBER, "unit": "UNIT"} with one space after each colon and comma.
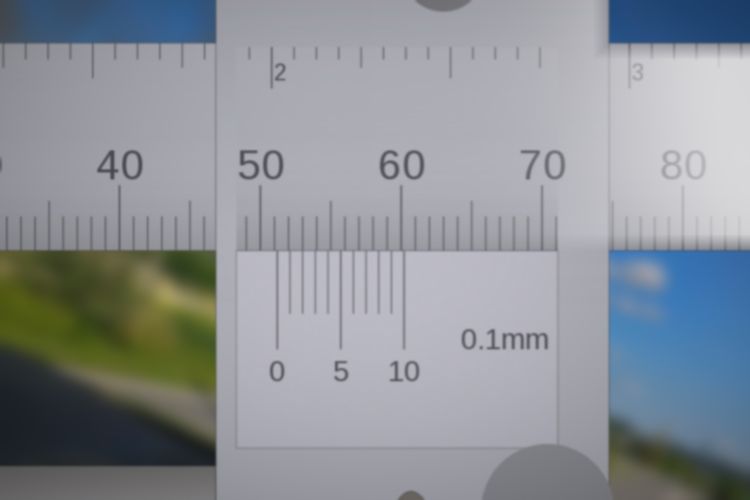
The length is {"value": 51.2, "unit": "mm"}
